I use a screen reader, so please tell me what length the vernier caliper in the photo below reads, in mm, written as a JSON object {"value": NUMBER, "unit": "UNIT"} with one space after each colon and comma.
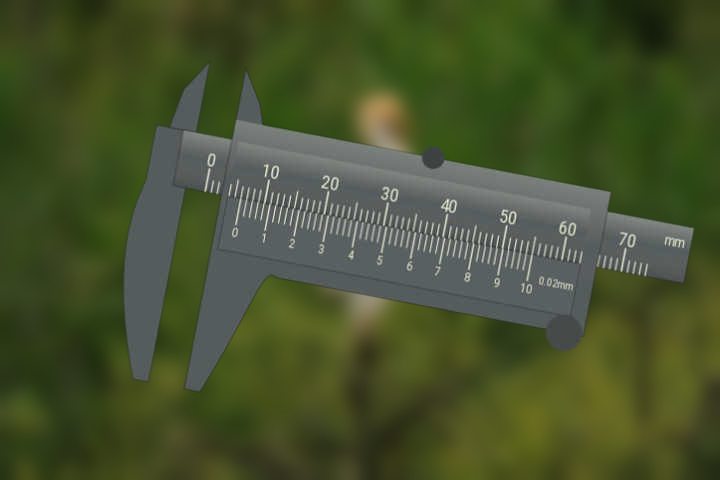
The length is {"value": 6.0, "unit": "mm"}
